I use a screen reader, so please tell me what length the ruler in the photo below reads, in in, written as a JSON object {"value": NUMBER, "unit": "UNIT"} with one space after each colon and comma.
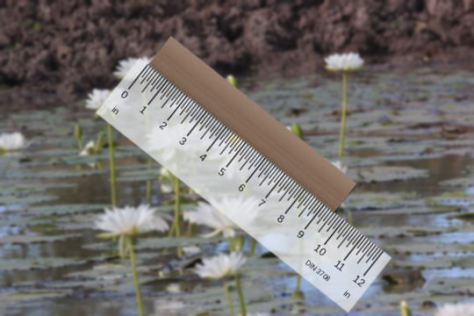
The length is {"value": 9.5, "unit": "in"}
